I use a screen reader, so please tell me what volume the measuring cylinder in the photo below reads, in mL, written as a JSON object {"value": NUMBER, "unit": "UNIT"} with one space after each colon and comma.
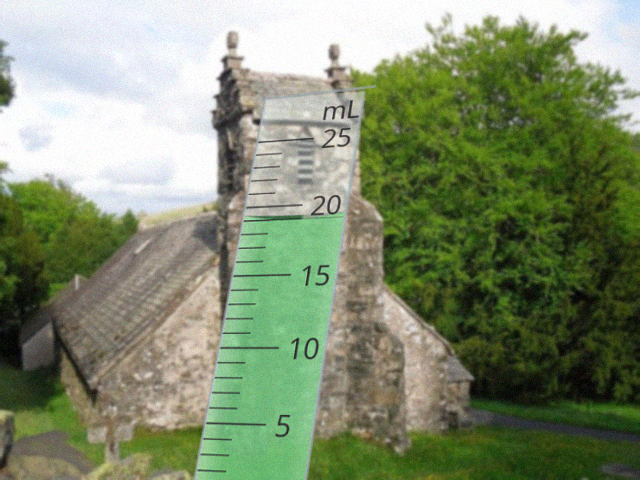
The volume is {"value": 19, "unit": "mL"}
